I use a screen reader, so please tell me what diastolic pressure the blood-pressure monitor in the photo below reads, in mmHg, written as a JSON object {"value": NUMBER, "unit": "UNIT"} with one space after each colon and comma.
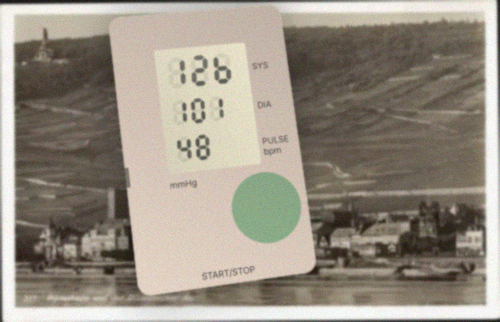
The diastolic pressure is {"value": 101, "unit": "mmHg"}
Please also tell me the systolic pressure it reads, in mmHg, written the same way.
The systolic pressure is {"value": 126, "unit": "mmHg"}
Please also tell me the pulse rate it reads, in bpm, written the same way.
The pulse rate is {"value": 48, "unit": "bpm"}
